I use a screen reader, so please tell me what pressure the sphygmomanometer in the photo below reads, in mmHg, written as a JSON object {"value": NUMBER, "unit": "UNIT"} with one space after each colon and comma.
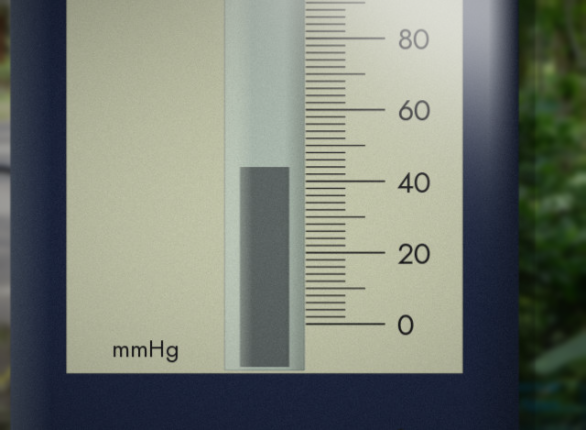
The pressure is {"value": 44, "unit": "mmHg"}
